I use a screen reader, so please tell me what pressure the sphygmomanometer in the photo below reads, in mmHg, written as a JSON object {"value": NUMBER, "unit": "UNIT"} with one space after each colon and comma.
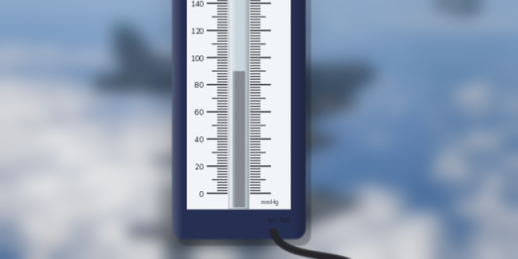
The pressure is {"value": 90, "unit": "mmHg"}
